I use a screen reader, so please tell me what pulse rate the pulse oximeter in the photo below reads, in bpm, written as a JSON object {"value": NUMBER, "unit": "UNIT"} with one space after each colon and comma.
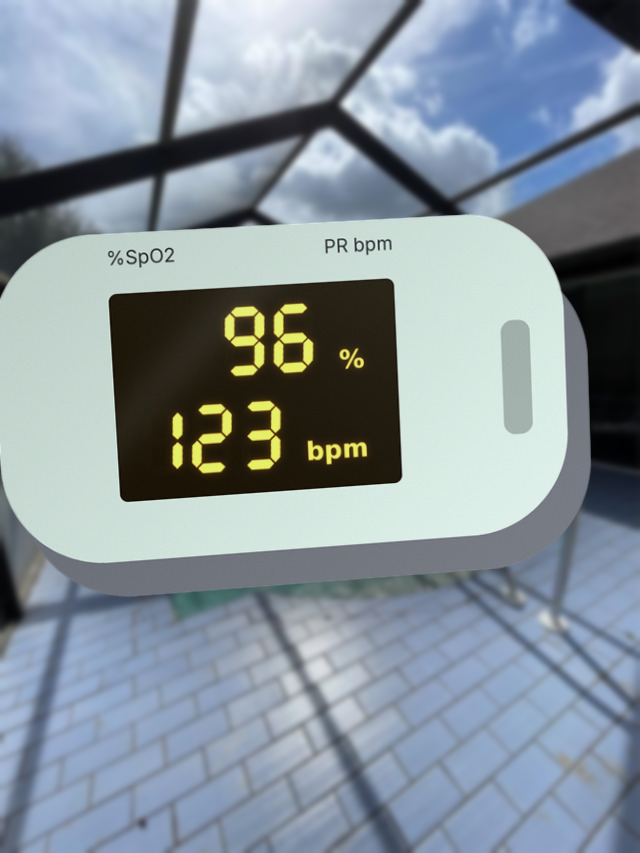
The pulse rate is {"value": 123, "unit": "bpm"}
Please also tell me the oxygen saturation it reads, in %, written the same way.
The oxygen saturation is {"value": 96, "unit": "%"}
